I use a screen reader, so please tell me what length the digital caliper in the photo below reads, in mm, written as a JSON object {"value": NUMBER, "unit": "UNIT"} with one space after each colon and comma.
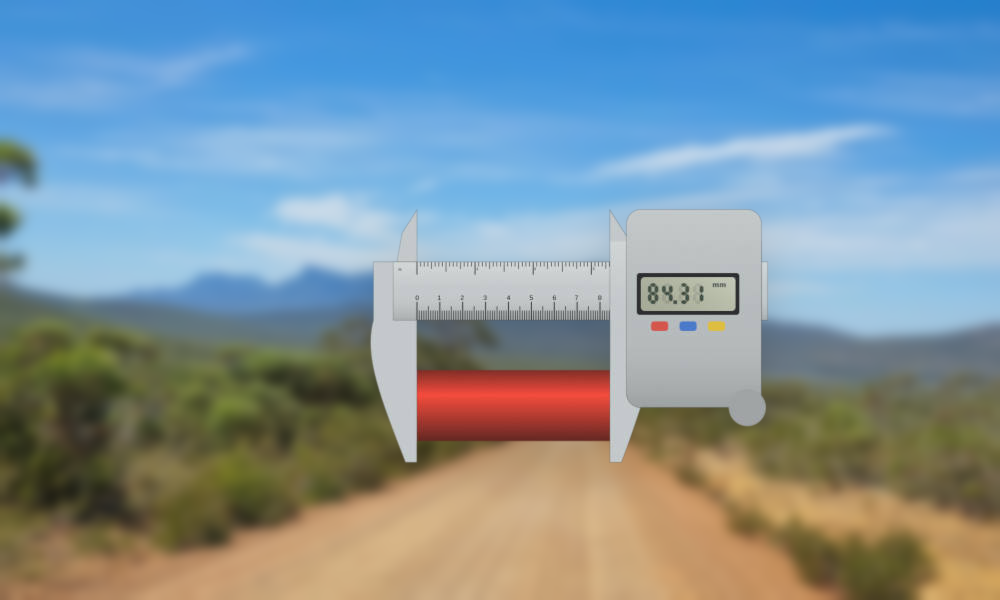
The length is {"value": 84.31, "unit": "mm"}
